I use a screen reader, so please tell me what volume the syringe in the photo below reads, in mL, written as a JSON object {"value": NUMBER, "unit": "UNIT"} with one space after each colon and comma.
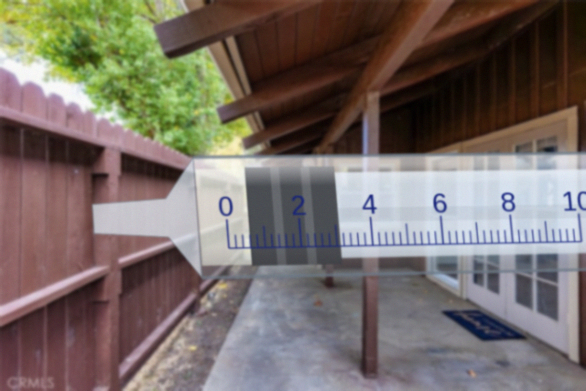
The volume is {"value": 0.6, "unit": "mL"}
